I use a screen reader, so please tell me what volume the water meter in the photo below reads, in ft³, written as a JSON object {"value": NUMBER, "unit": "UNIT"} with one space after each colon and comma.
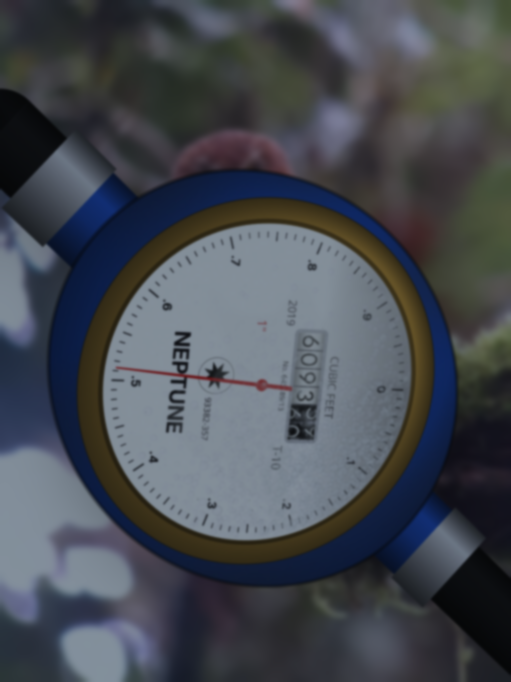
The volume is {"value": 609359.51, "unit": "ft³"}
